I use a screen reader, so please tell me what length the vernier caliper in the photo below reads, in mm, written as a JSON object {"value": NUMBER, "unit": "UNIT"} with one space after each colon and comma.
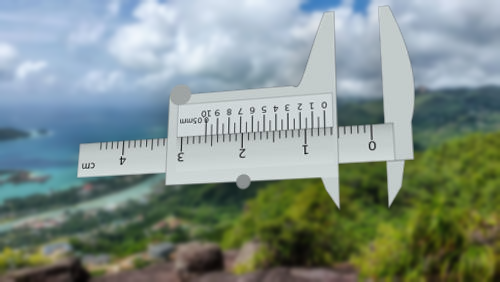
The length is {"value": 7.0, "unit": "mm"}
